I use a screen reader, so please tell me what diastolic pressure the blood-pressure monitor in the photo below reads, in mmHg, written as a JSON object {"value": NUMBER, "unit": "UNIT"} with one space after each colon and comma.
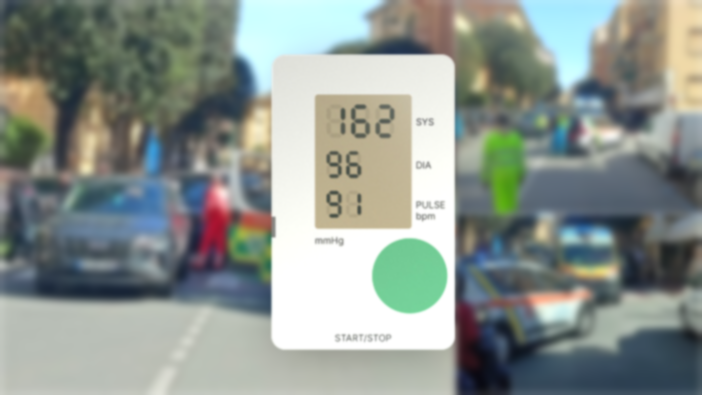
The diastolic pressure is {"value": 96, "unit": "mmHg"}
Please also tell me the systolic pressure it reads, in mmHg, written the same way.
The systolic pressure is {"value": 162, "unit": "mmHg"}
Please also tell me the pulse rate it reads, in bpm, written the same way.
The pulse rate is {"value": 91, "unit": "bpm"}
